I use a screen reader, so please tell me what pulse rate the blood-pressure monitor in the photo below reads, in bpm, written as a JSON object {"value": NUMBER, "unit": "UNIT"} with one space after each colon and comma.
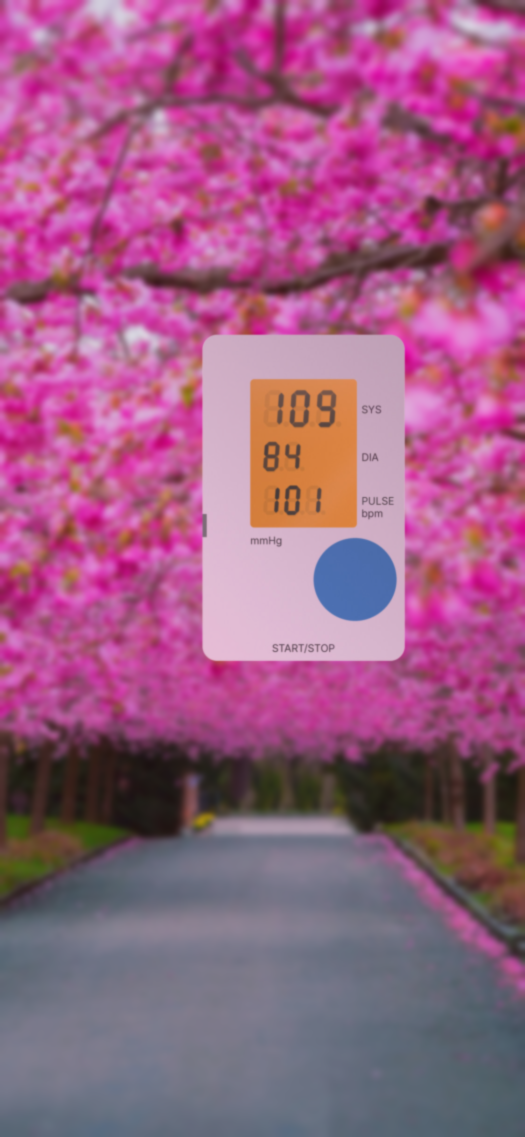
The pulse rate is {"value": 101, "unit": "bpm"}
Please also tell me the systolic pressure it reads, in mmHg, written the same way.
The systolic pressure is {"value": 109, "unit": "mmHg"}
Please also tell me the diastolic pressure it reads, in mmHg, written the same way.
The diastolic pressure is {"value": 84, "unit": "mmHg"}
